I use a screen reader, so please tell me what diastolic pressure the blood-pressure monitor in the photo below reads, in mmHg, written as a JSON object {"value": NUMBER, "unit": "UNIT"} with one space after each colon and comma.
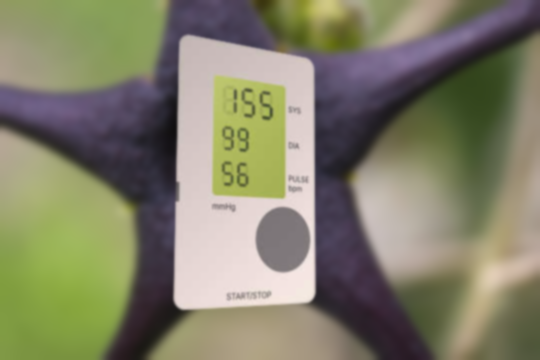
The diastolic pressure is {"value": 99, "unit": "mmHg"}
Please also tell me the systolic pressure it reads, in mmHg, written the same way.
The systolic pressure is {"value": 155, "unit": "mmHg"}
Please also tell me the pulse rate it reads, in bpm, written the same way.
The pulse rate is {"value": 56, "unit": "bpm"}
